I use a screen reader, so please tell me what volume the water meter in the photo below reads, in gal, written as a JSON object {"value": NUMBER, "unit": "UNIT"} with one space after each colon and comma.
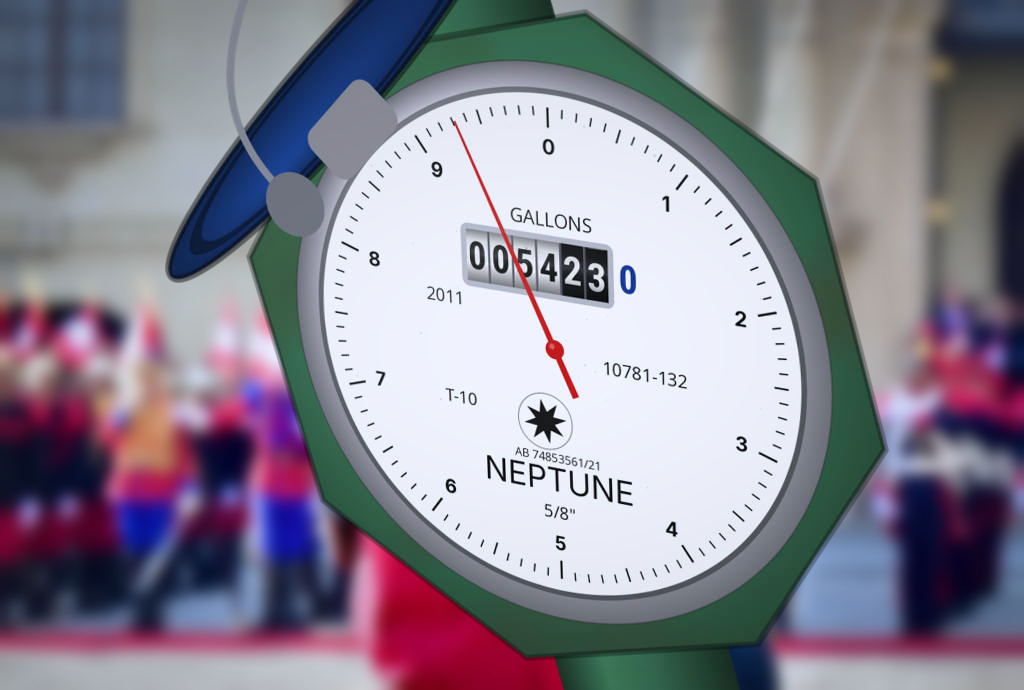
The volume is {"value": 54229.3, "unit": "gal"}
